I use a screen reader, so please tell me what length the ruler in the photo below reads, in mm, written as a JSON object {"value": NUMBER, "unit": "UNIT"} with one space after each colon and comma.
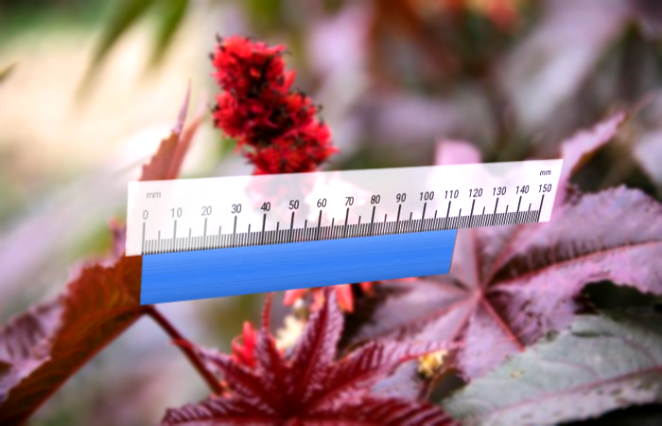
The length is {"value": 115, "unit": "mm"}
